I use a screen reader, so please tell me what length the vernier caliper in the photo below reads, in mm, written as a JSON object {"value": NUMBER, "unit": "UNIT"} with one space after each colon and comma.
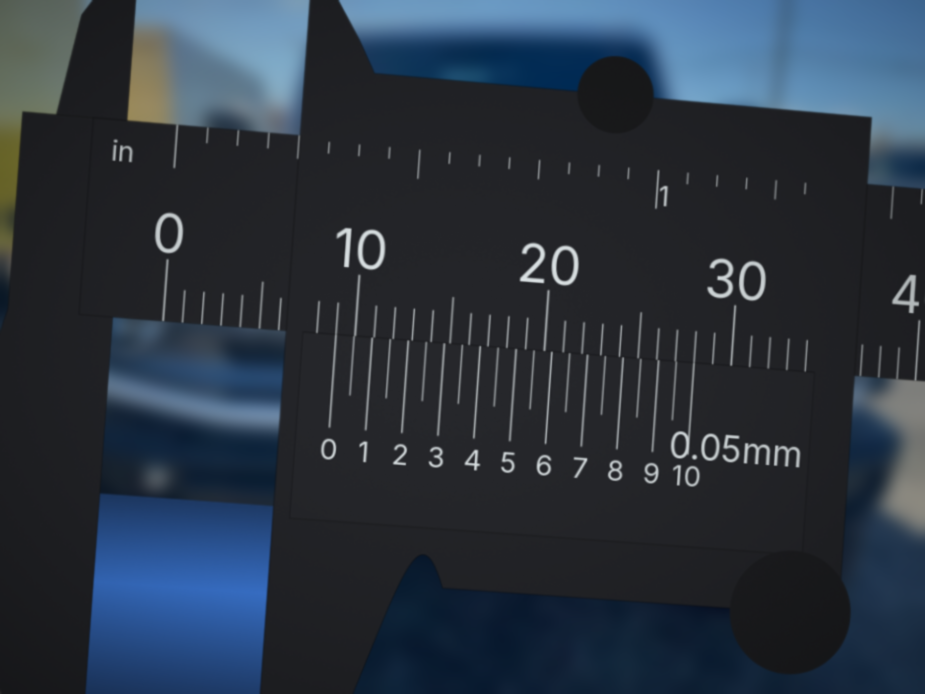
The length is {"value": 9.0, "unit": "mm"}
